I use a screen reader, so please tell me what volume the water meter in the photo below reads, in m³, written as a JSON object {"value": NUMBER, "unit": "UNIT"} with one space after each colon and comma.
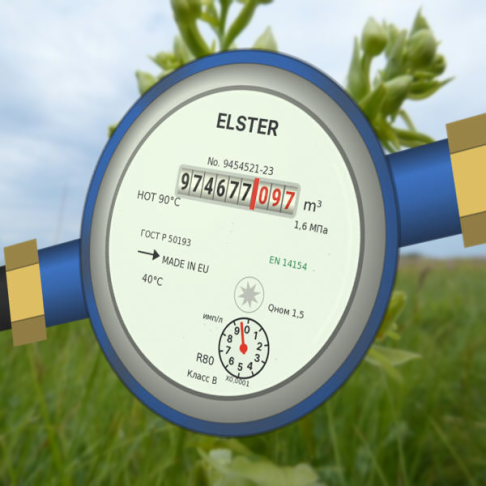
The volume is {"value": 974677.0969, "unit": "m³"}
